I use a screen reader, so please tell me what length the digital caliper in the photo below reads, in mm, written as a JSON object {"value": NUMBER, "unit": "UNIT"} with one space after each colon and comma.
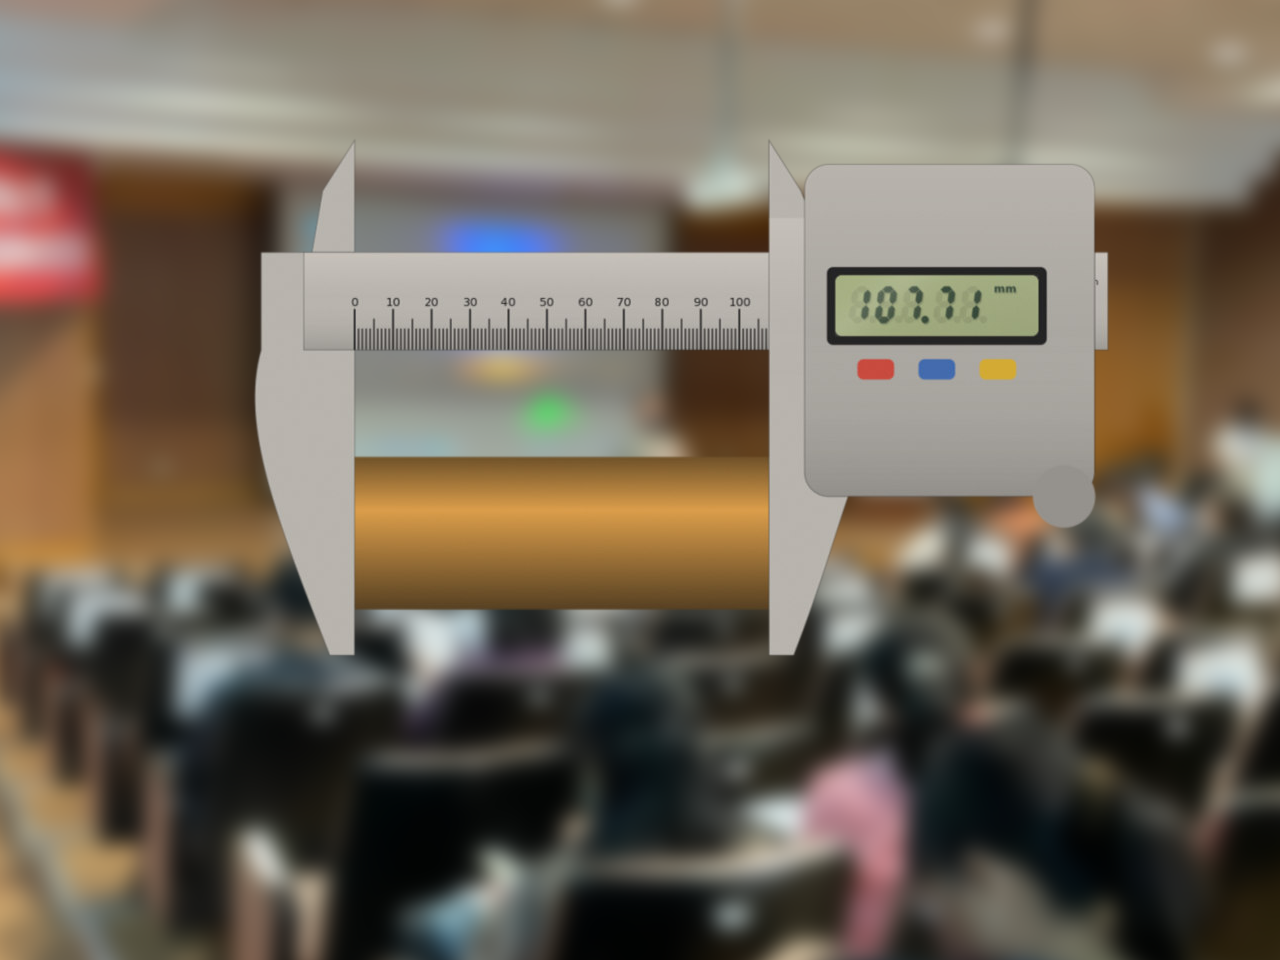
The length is {"value": 107.71, "unit": "mm"}
